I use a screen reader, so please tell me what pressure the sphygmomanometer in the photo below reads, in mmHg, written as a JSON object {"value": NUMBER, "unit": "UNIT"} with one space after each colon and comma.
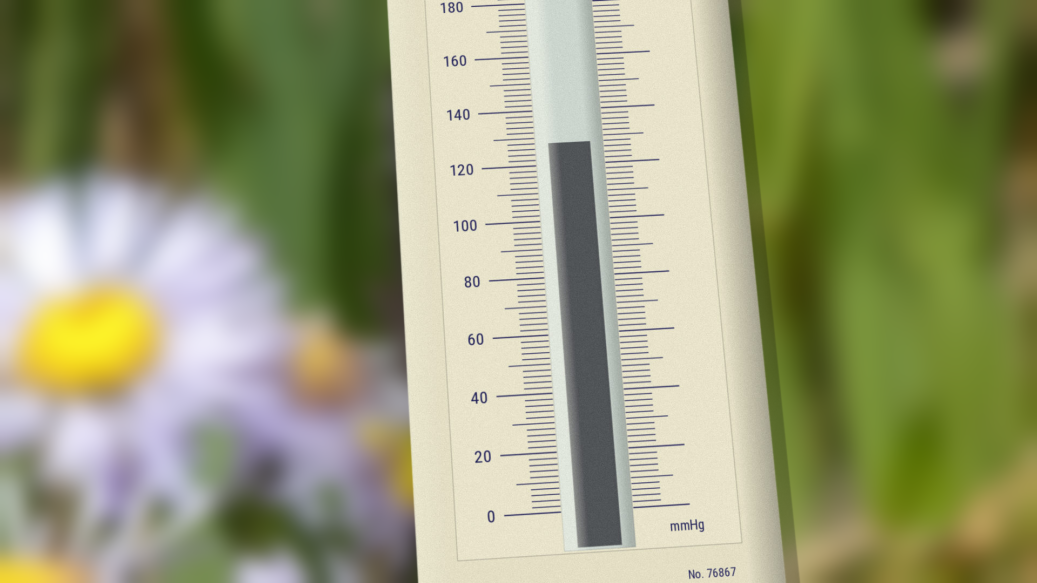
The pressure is {"value": 128, "unit": "mmHg"}
